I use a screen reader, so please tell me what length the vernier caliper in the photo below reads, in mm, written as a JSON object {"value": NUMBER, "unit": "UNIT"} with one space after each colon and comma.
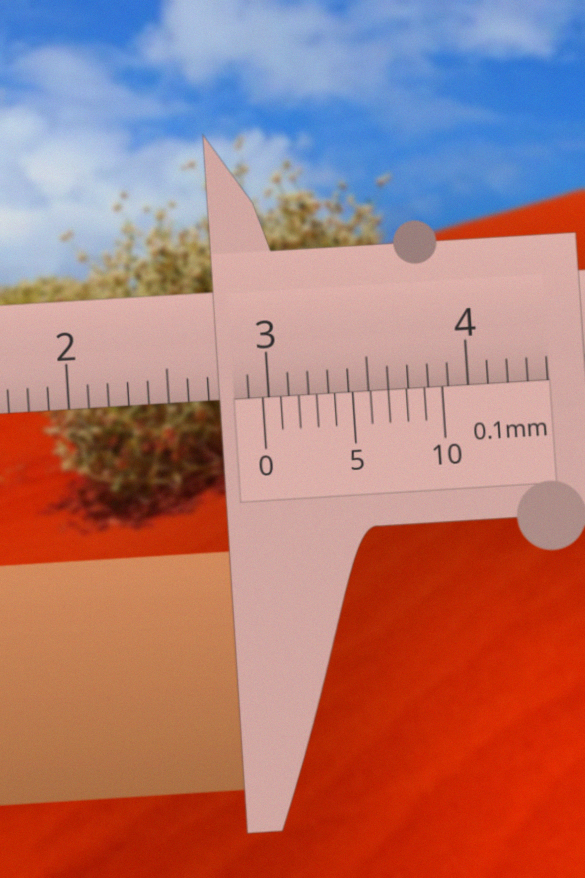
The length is {"value": 29.7, "unit": "mm"}
